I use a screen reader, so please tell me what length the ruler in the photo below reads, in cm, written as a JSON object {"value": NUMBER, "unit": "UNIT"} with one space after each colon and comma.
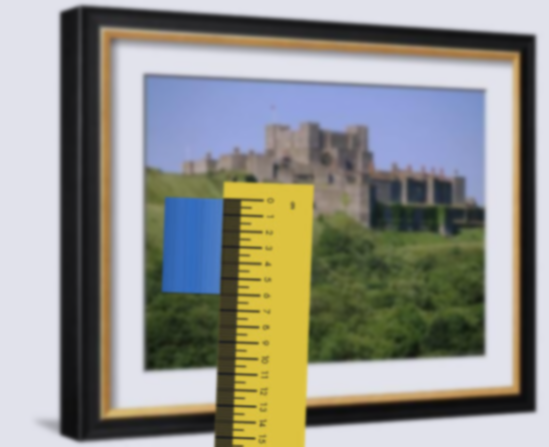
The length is {"value": 6, "unit": "cm"}
